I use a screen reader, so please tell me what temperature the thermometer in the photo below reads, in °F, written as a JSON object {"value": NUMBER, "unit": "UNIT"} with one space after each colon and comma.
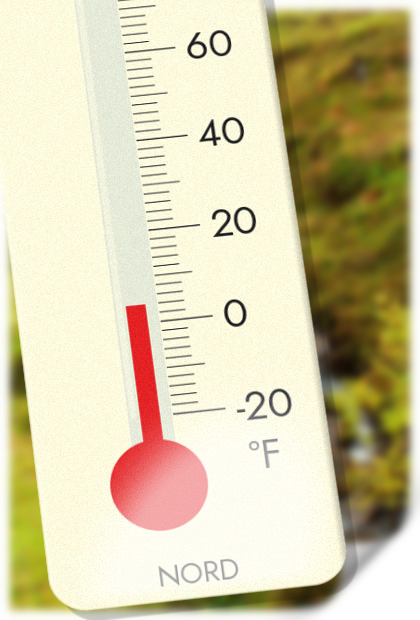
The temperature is {"value": 4, "unit": "°F"}
